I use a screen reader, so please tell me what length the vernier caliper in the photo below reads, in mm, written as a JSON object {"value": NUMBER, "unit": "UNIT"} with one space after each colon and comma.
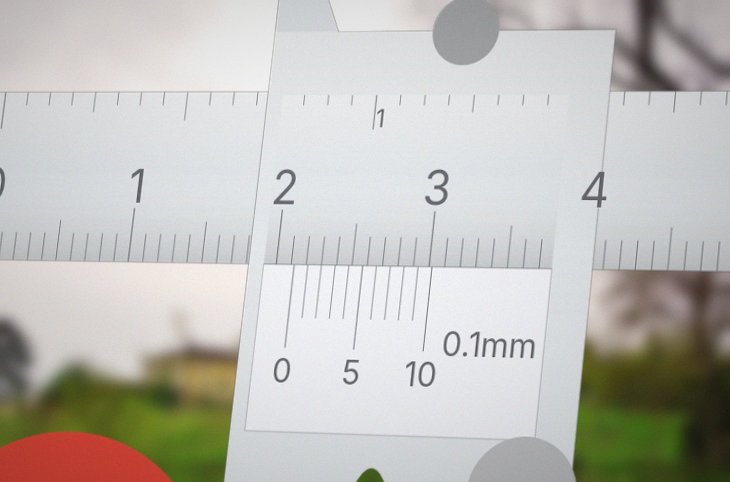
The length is {"value": 21.2, "unit": "mm"}
